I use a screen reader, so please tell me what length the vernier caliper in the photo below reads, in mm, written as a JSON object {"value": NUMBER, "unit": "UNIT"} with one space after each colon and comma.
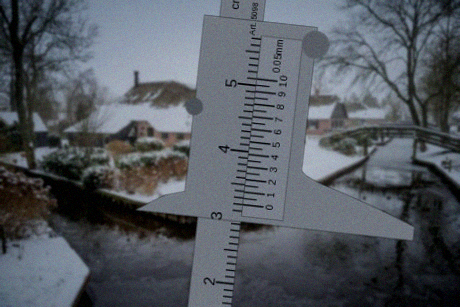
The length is {"value": 32.0, "unit": "mm"}
